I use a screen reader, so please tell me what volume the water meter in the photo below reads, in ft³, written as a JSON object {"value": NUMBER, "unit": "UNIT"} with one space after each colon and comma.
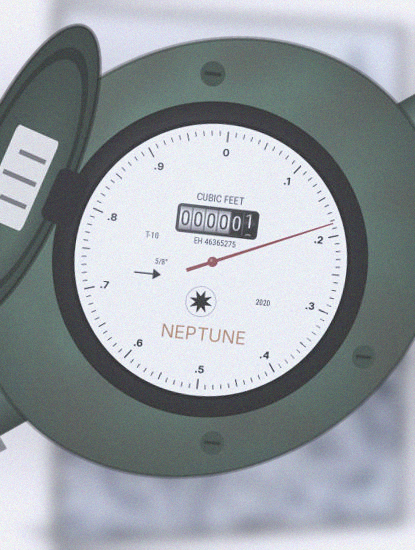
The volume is {"value": 1.18, "unit": "ft³"}
